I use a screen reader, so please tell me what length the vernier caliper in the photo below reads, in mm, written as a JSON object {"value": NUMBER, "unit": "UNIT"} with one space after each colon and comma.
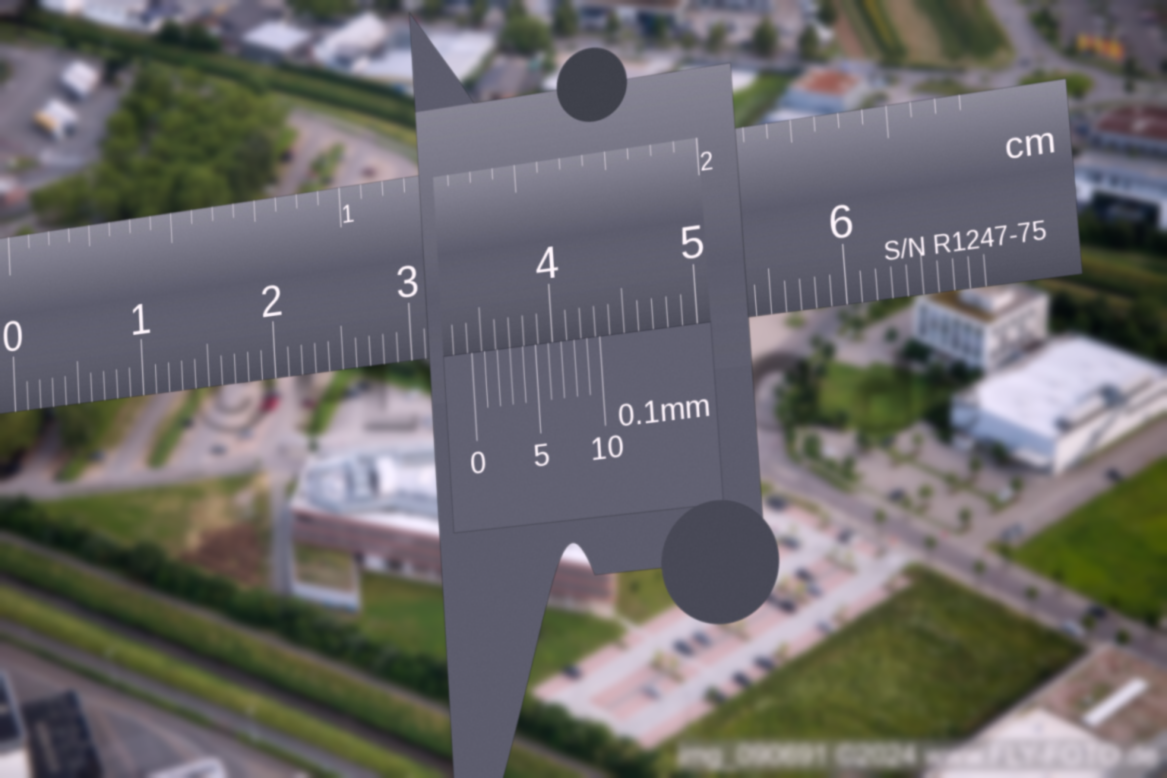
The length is {"value": 34.3, "unit": "mm"}
